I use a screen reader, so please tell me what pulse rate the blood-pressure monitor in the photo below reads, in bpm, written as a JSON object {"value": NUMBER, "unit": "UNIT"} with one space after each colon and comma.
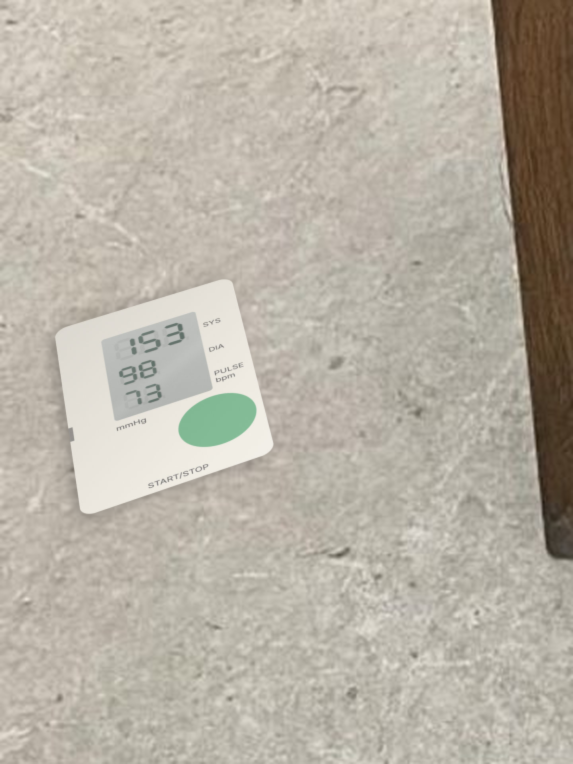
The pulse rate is {"value": 73, "unit": "bpm"}
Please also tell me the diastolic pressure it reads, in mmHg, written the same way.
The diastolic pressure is {"value": 98, "unit": "mmHg"}
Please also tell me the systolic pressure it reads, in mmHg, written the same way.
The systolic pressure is {"value": 153, "unit": "mmHg"}
